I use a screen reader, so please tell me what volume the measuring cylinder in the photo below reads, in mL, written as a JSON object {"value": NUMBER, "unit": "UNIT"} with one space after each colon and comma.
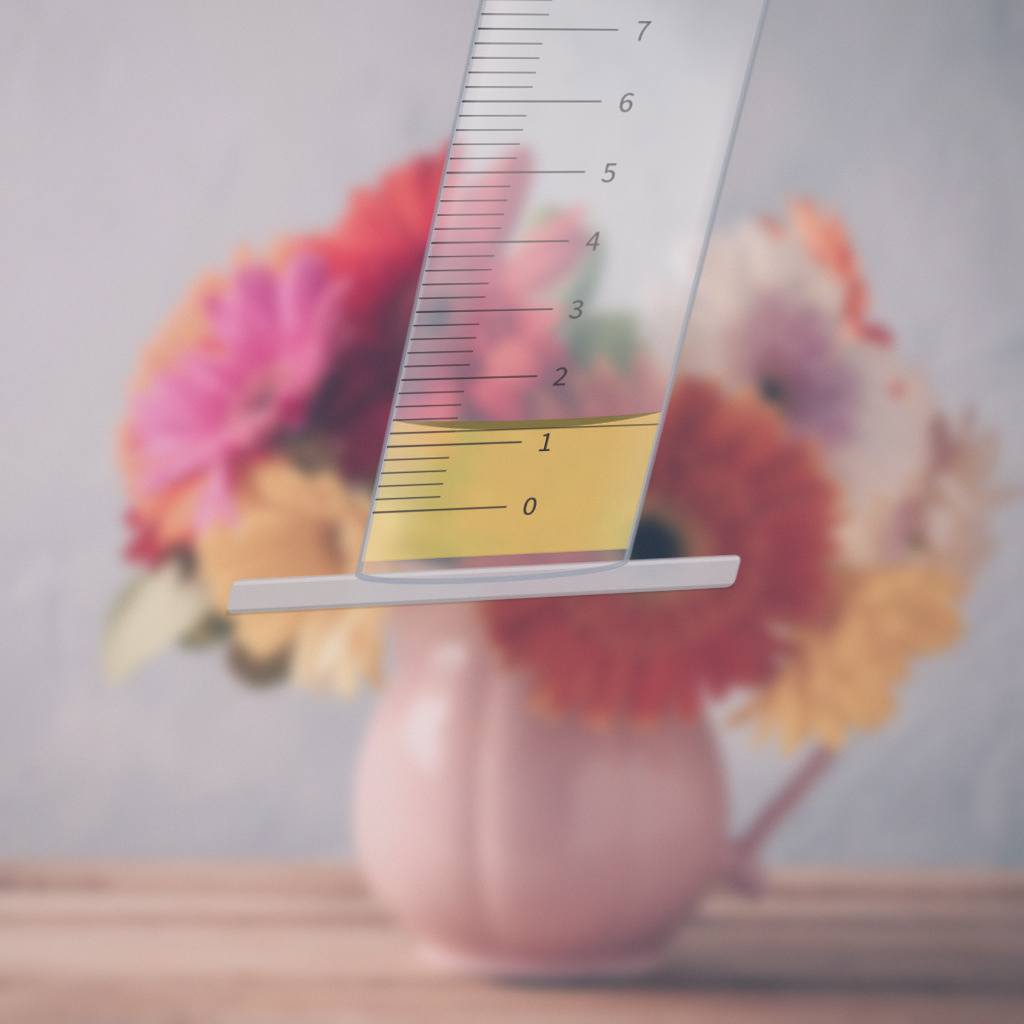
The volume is {"value": 1.2, "unit": "mL"}
